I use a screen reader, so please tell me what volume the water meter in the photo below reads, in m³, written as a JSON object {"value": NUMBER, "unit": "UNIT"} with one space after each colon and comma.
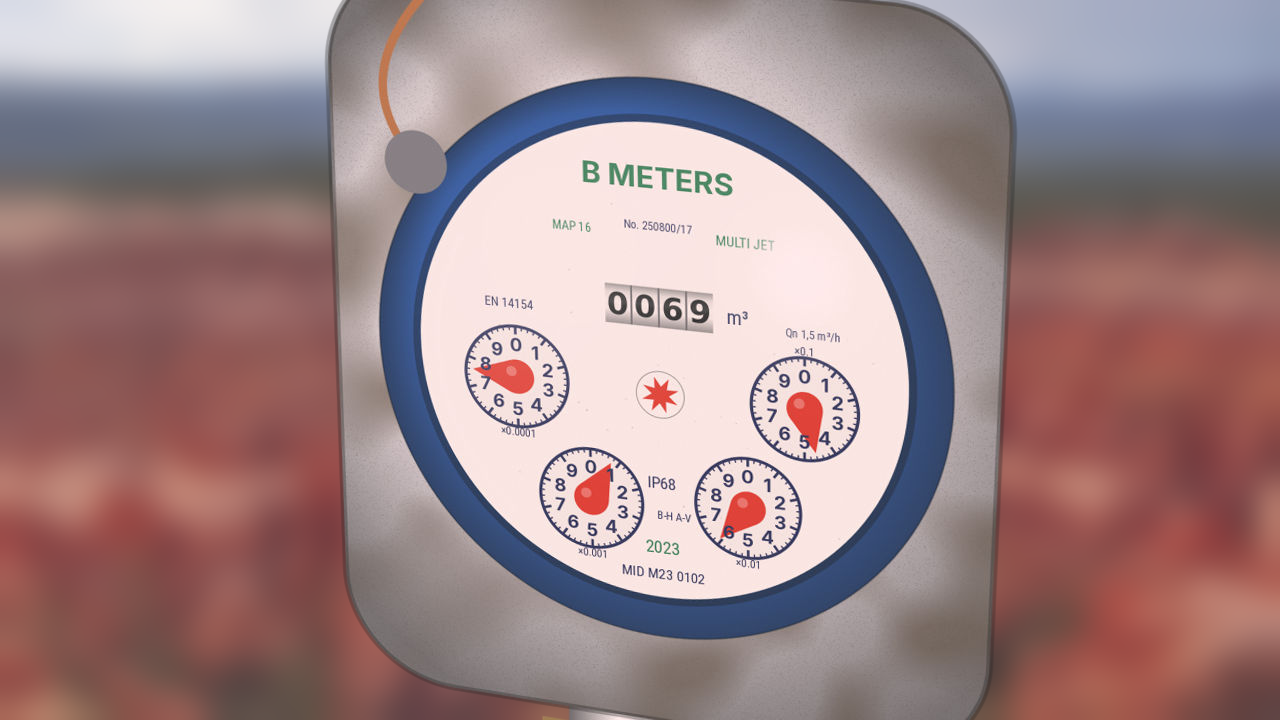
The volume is {"value": 69.4607, "unit": "m³"}
